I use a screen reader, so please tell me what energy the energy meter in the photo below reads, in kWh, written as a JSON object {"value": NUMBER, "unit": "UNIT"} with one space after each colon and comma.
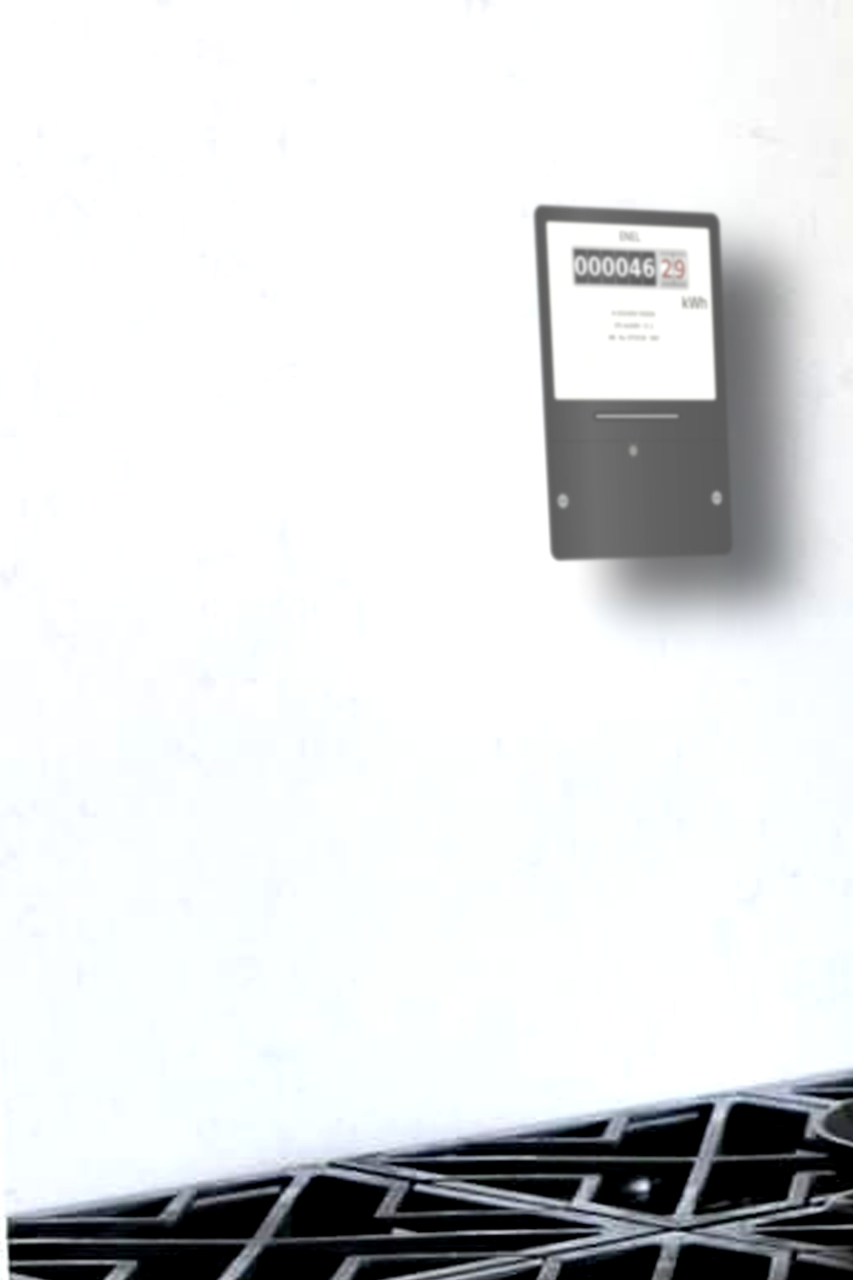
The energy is {"value": 46.29, "unit": "kWh"}
